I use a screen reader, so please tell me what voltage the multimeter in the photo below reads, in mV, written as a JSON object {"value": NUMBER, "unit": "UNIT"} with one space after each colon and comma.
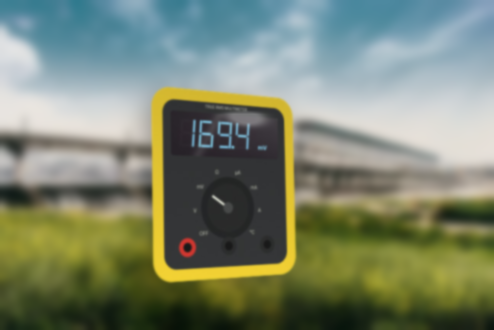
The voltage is {"value": 169.4, "unit": "mV"}
